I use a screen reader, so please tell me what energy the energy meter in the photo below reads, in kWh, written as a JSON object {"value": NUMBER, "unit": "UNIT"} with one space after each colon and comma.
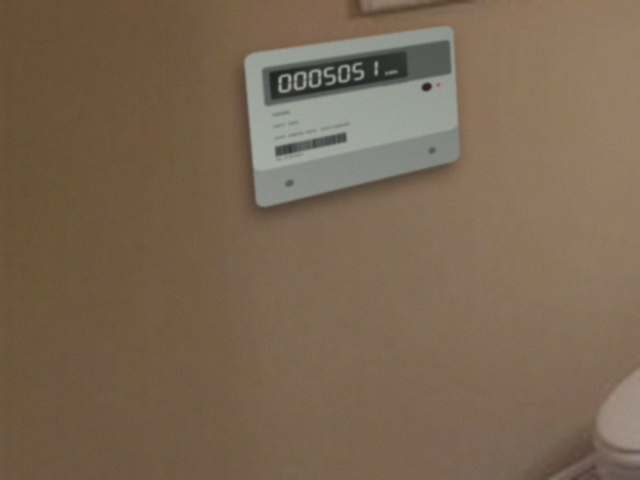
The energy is {"value": 5051, "unit": "kWh"}
